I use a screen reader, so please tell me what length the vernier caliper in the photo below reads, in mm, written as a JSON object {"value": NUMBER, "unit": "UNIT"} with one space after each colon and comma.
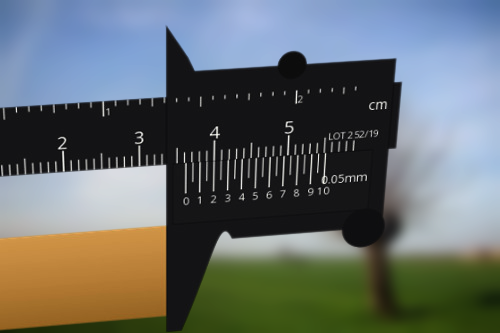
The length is {"value": 36.2, "unit": "mm"}
